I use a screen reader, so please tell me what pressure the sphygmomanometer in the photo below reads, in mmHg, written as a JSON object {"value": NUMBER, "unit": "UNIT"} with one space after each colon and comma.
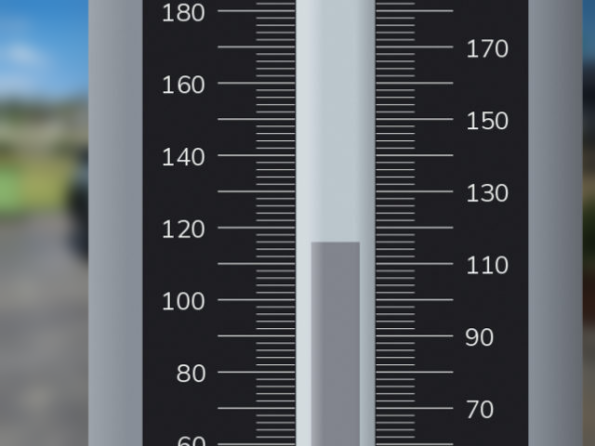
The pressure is {"value": 116, "unit": "mmHg"}
